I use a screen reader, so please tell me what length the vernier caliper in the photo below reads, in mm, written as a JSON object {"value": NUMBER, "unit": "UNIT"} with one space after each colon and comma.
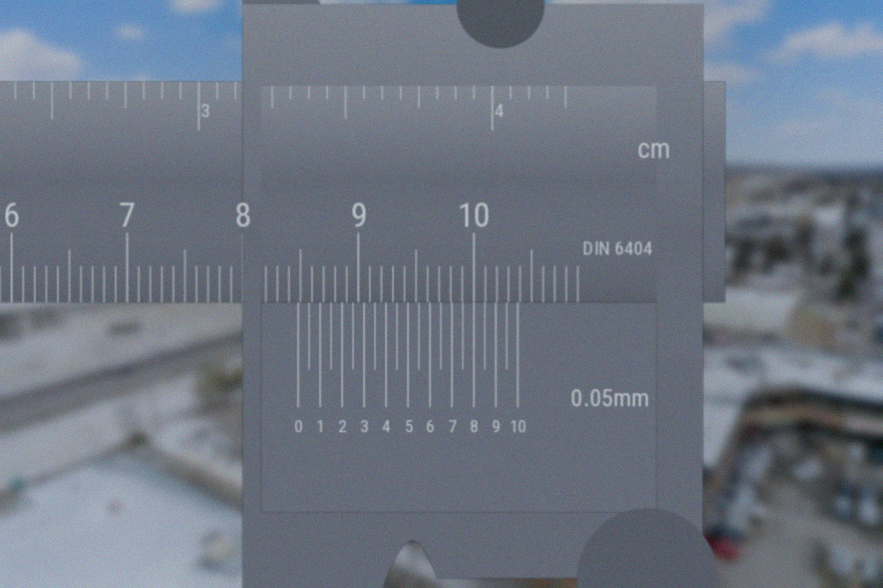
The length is {"value": 84.8, "unit": "mm"}
